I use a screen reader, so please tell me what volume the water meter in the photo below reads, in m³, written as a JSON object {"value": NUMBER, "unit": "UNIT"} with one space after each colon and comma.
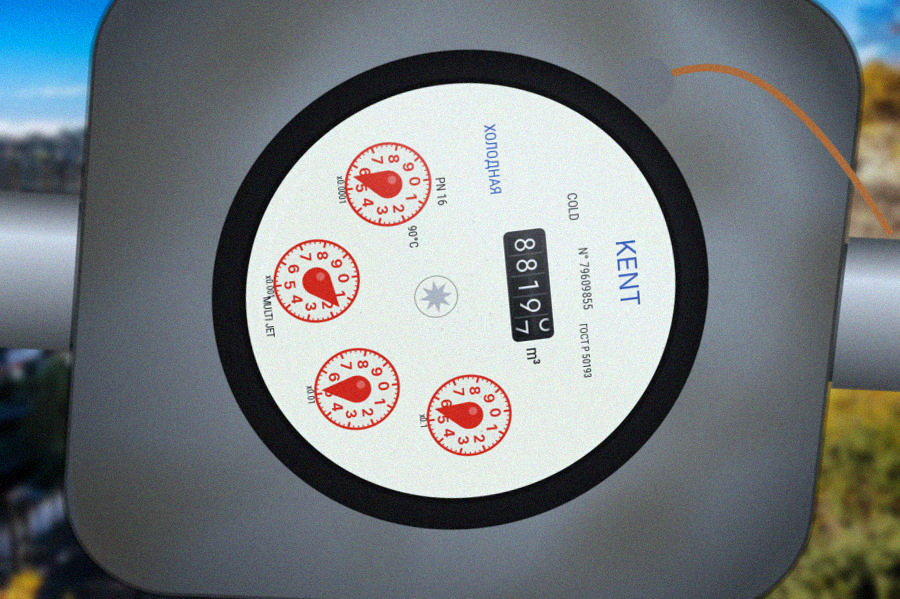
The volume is {"value": 88196.5515, "unit": "m³"}
